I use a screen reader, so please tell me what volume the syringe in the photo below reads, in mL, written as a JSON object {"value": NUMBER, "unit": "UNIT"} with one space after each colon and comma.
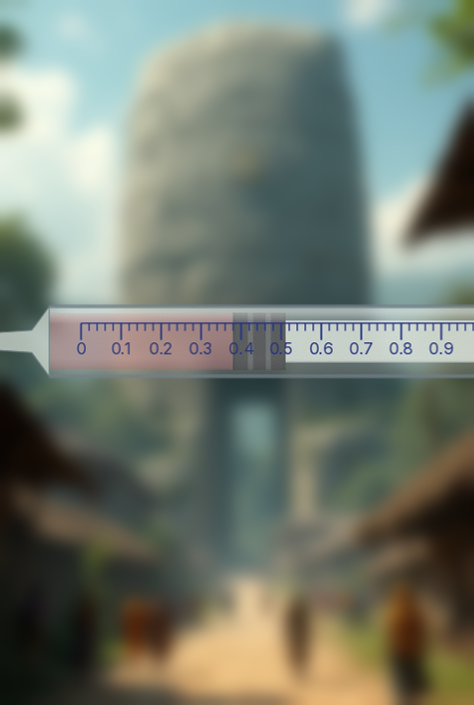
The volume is {"value": 0.38, "unit": "mL"}
